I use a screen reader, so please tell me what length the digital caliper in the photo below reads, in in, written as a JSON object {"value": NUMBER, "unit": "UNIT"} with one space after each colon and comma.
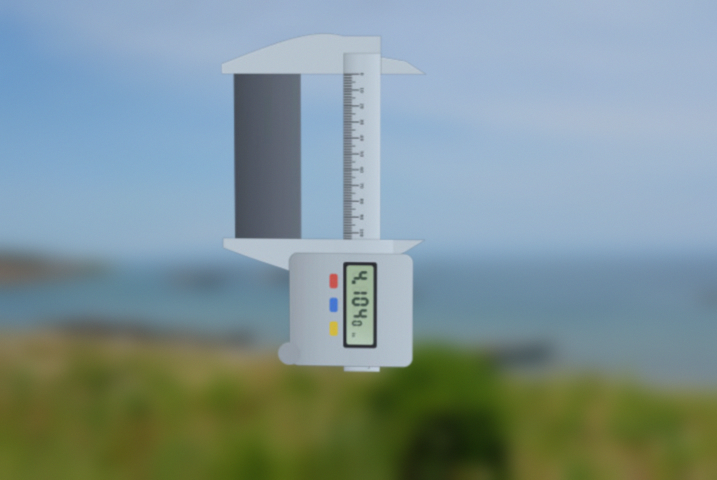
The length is {"value": 4.1040, "unit": "in"}
